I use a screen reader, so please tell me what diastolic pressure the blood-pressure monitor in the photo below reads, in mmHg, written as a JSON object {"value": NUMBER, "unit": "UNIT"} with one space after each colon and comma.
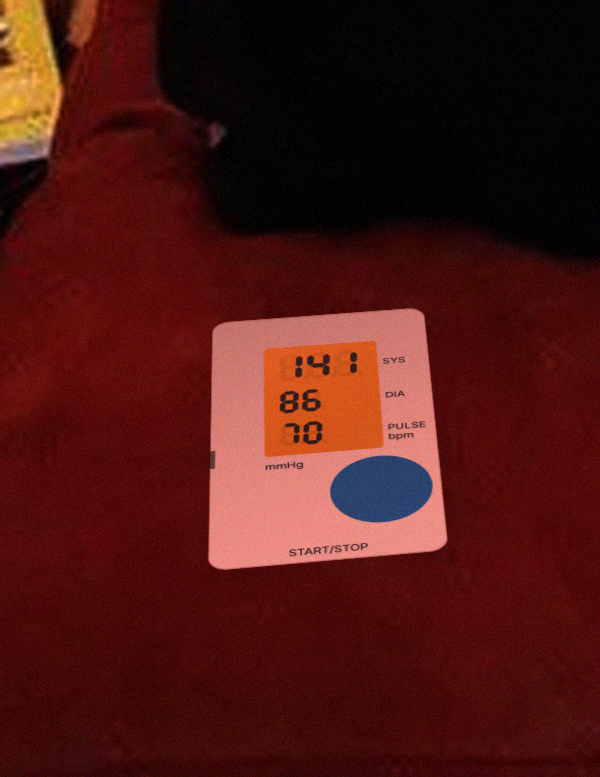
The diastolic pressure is {"value": 86, "unit": "mmHg"}
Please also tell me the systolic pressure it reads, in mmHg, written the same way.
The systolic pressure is {"value": 141, "unit": "mmHg"}
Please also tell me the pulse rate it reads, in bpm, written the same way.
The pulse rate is {"value": 70, "unit": "bpm"}
